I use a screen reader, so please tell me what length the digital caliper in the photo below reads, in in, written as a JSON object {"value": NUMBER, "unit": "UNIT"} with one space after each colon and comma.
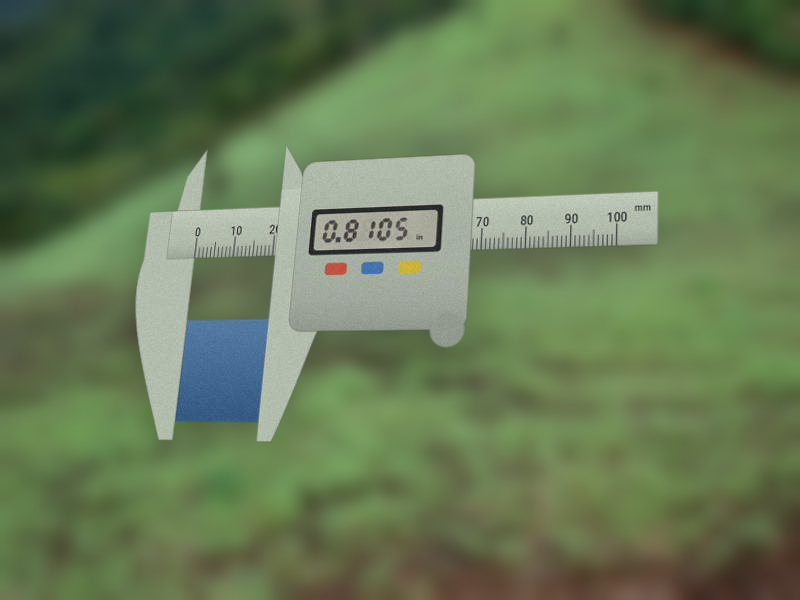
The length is {"value": 0.8105, "unit": "in"}
